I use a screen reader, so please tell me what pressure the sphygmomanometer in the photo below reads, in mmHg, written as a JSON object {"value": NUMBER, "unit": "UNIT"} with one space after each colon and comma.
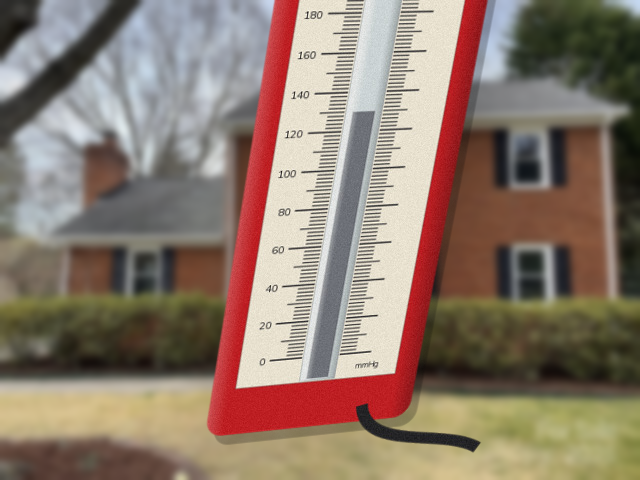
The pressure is {"value": 130, "unit": "mmHg"}
